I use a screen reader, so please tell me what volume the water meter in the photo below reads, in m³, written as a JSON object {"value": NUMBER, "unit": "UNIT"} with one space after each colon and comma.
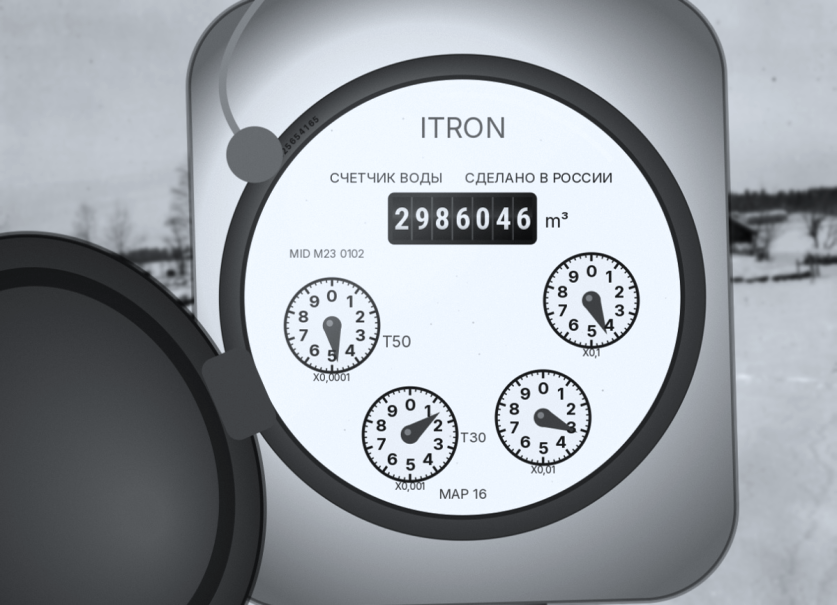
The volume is {"value": 2986046.4314, "unit": "m³"}
